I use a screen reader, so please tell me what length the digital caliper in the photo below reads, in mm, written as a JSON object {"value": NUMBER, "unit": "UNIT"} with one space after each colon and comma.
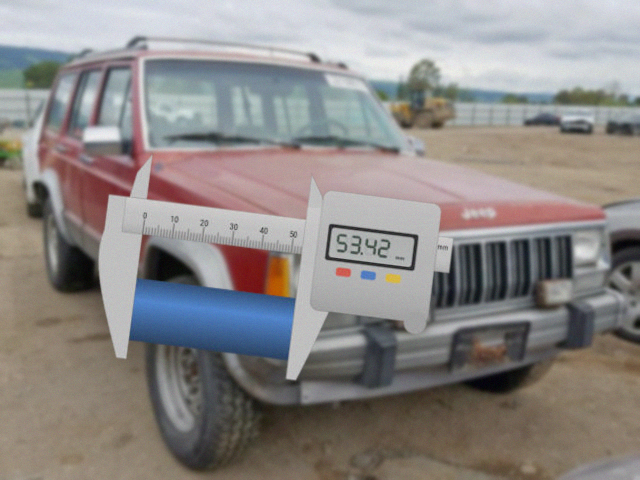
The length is {"value": 53.42, "unit": "mm"}
